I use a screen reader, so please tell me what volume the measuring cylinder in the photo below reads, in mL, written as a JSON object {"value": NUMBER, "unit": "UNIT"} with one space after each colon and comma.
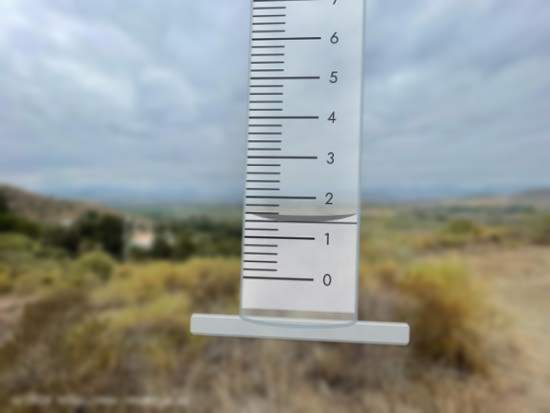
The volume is {"value": 1.4, "unit": "mL"}
